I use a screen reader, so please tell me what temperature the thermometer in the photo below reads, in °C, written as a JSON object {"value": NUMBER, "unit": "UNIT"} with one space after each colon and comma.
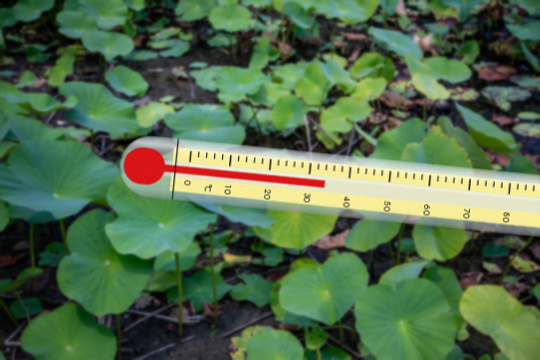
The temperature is {"value": 34, "unit": "°C"}
